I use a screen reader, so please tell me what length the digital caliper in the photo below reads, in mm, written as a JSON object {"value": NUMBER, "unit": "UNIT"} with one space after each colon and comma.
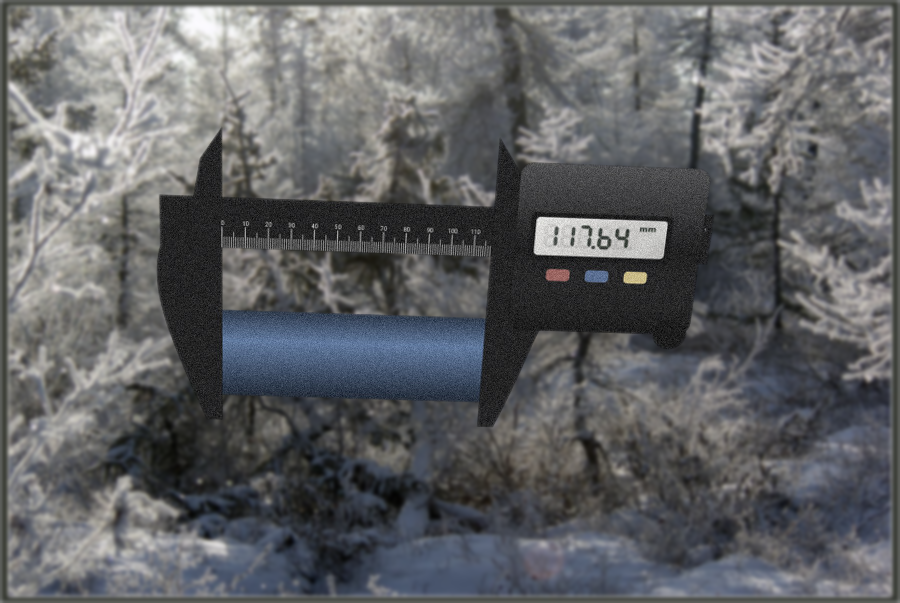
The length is {"value": 117.64, "unit": "mm"}
